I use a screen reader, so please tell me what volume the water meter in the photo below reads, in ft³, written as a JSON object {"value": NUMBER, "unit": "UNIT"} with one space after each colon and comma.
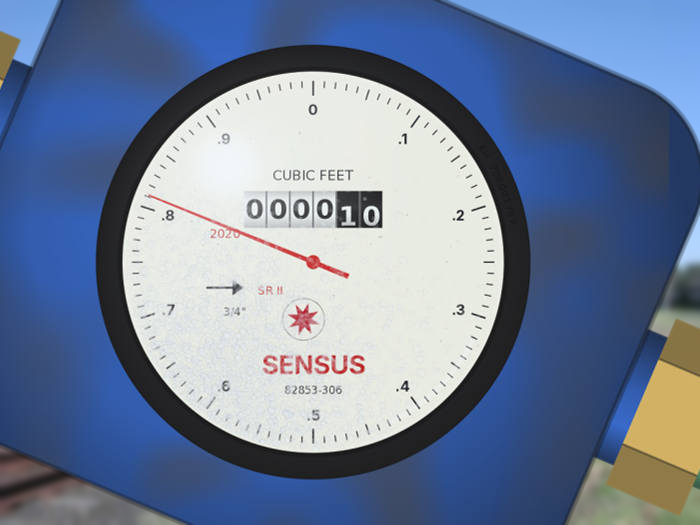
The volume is {"value": 9.81, "unit": "ft³"}
